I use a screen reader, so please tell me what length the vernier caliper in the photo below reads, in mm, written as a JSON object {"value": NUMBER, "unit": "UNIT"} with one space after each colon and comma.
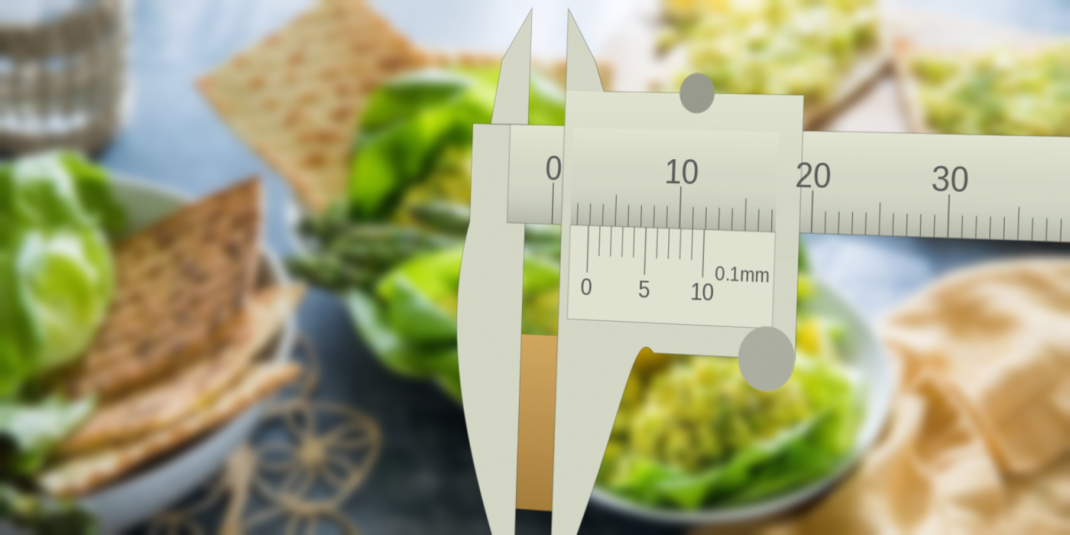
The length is {"value": 2.9, "unit": "mm"}
